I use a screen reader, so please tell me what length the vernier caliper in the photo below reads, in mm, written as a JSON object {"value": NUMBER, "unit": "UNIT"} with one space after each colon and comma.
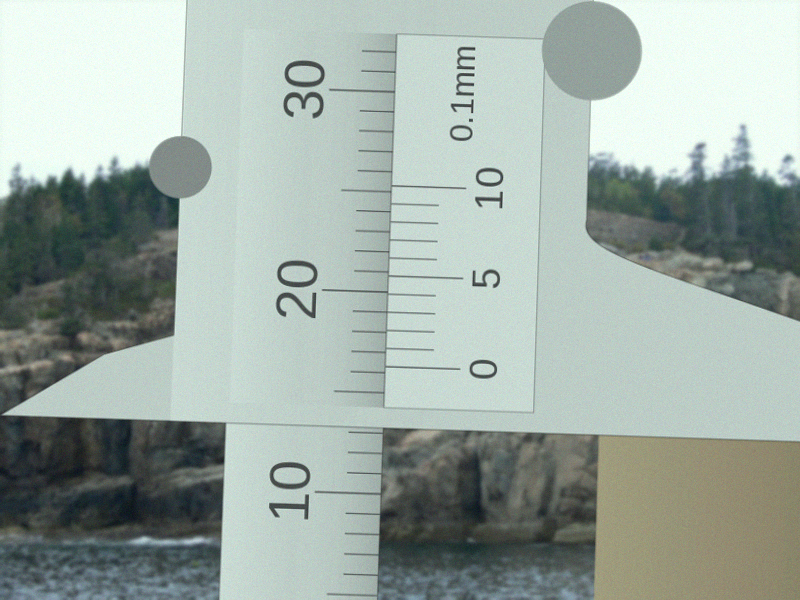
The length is {"value": 16.3, "unit": "mm"}
